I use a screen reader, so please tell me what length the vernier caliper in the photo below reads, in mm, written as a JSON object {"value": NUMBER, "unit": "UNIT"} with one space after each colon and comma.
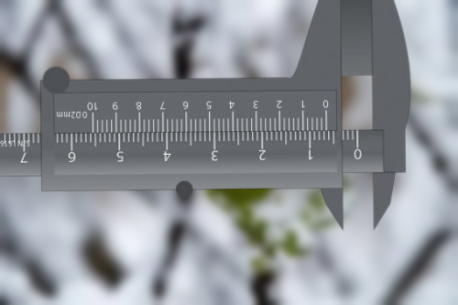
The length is {"value": 6.5, "unit": "mm"}
